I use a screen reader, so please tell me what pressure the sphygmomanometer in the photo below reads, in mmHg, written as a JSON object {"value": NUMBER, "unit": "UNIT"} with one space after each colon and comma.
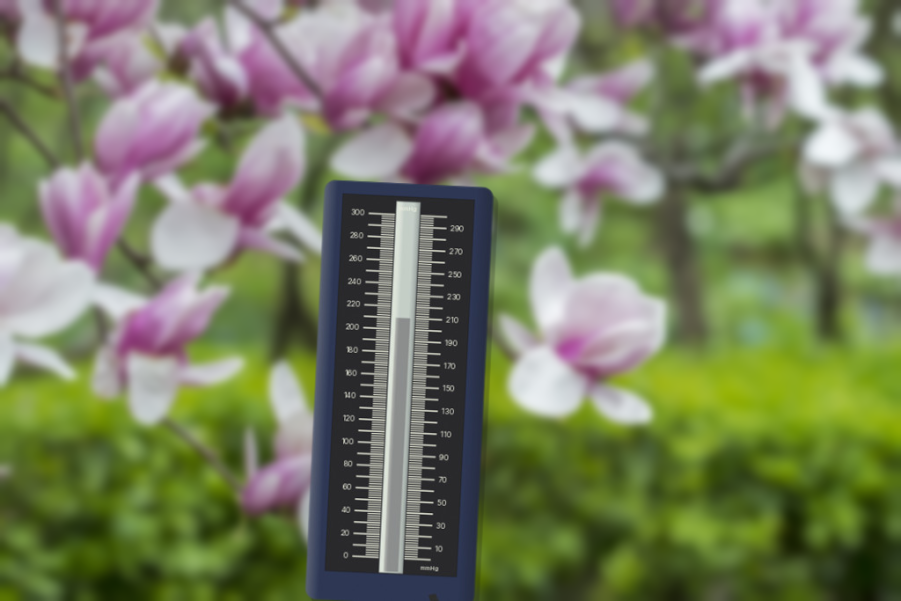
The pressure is {"value": 210, "unit": "mmHg"}
